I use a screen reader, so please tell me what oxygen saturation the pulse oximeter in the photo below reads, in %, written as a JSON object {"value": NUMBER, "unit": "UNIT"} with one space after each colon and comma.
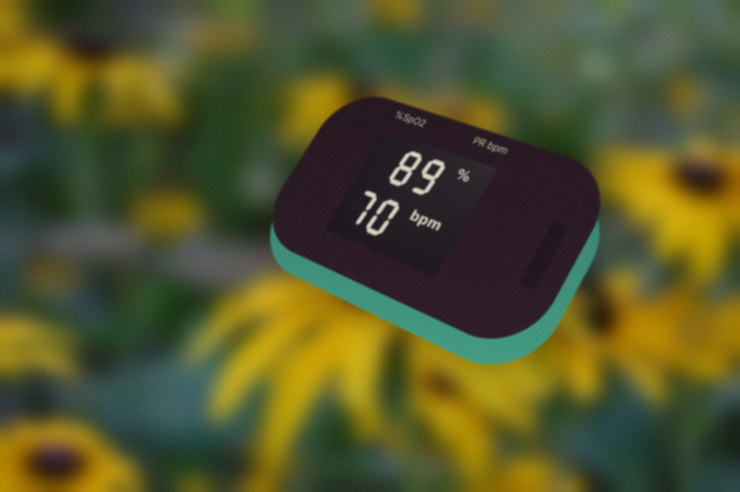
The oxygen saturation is {"value": 89, "unit": "%"}
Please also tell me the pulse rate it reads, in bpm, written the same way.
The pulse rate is {"value": 70, "unit": "bpm"}
